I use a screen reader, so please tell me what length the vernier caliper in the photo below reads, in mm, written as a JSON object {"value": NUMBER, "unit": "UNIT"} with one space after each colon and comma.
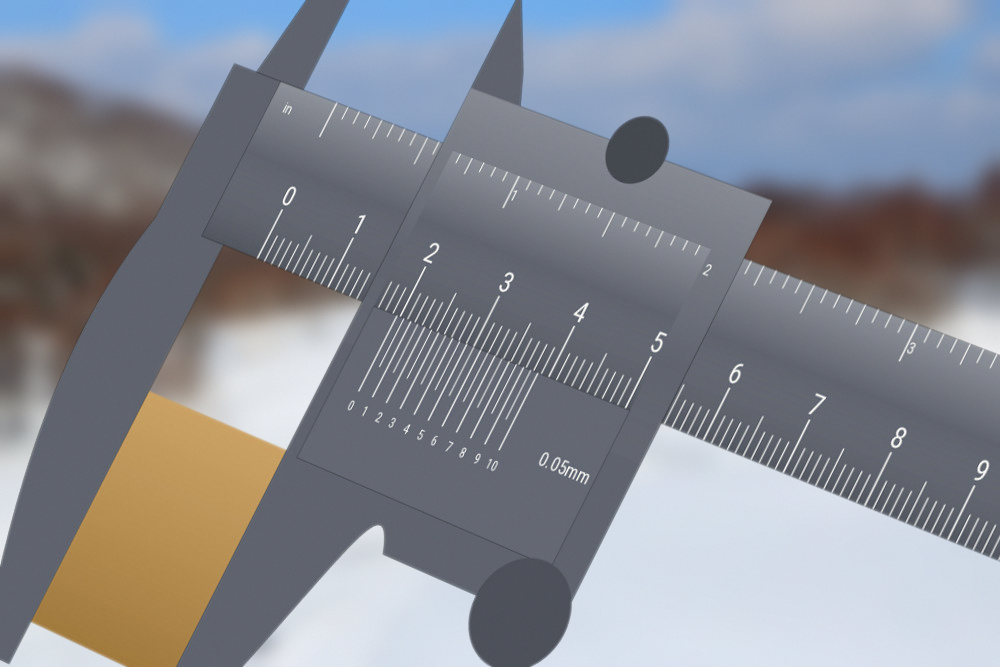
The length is {"value": 19.6, "unit": "mm"}
